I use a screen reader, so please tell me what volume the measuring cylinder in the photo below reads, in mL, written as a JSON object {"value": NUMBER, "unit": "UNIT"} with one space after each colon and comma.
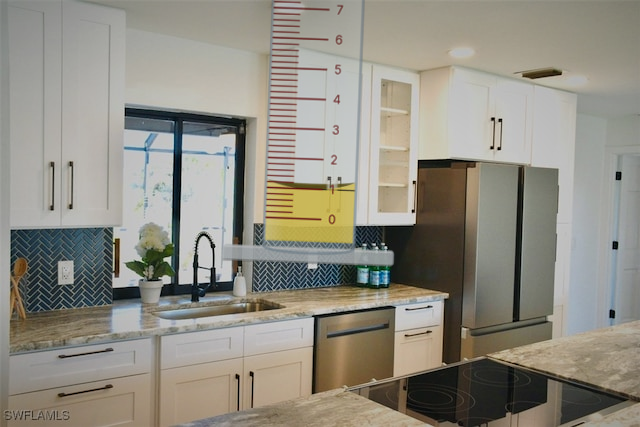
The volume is {"value": 1, "unit": "mL"}
